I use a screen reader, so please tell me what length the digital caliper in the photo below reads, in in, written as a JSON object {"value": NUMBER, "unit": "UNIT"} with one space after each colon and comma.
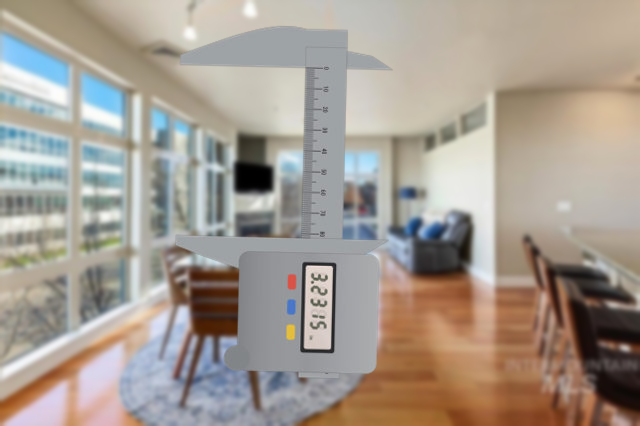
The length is {"value": 3.2315, "unit": "in"}
